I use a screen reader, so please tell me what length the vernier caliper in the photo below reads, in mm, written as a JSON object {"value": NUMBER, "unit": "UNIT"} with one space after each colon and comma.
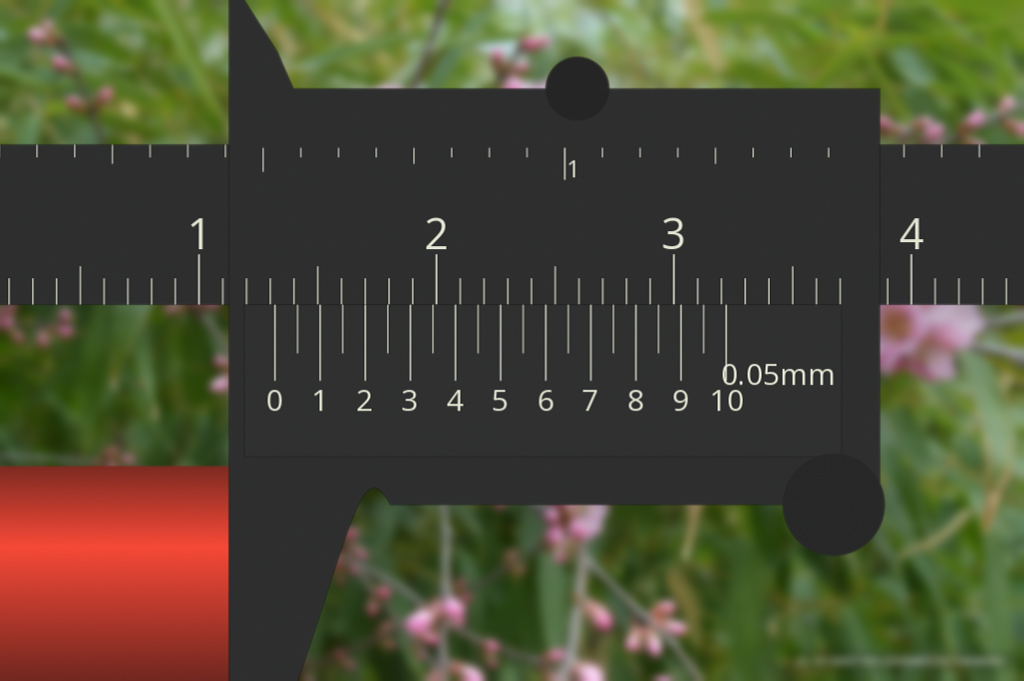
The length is {"value": 13.20, "unit": "mm"}
